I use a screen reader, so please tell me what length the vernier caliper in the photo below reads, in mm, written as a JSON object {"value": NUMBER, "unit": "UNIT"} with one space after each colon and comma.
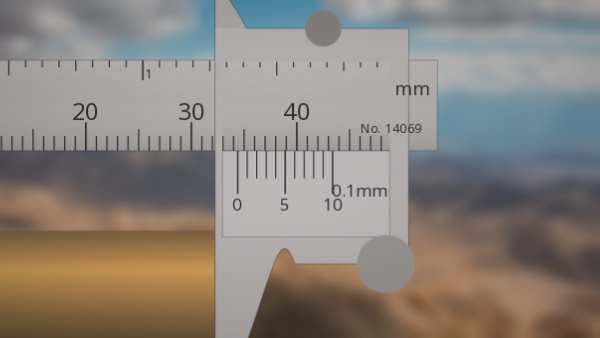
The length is {"value": 34.4, "unit": "mm"}
